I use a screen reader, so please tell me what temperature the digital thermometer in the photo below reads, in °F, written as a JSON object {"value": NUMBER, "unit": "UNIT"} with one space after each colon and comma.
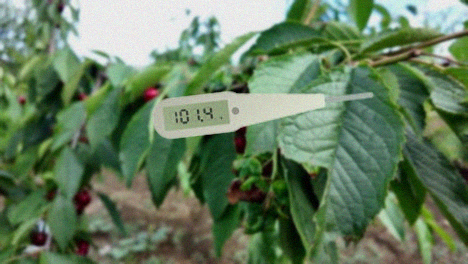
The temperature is {"value": 101.4, "unit": "°F"}
